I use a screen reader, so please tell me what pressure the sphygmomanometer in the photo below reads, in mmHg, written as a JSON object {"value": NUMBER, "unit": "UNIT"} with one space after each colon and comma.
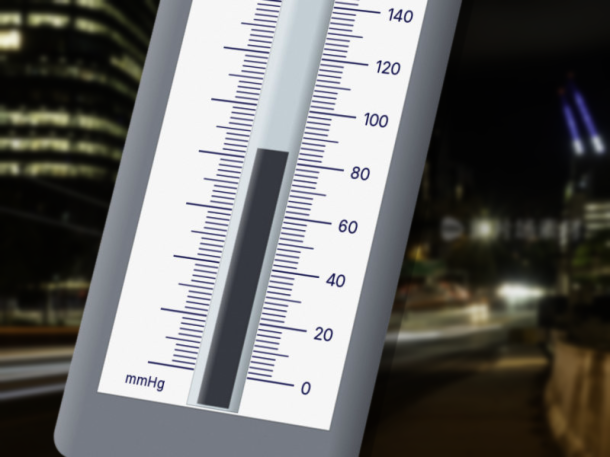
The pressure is {"value": 84, "unit": "mmHg"}
